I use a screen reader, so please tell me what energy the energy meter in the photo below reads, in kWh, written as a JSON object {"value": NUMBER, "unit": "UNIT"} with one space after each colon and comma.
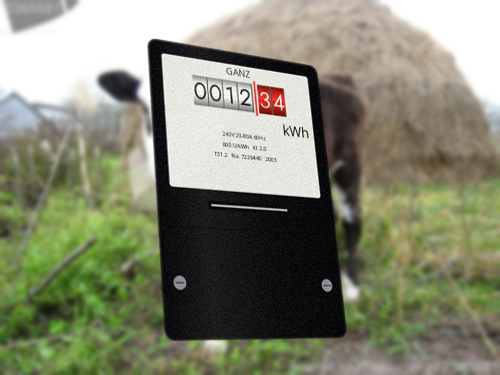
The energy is {"value": 12.34, "unit": "kWh"}
